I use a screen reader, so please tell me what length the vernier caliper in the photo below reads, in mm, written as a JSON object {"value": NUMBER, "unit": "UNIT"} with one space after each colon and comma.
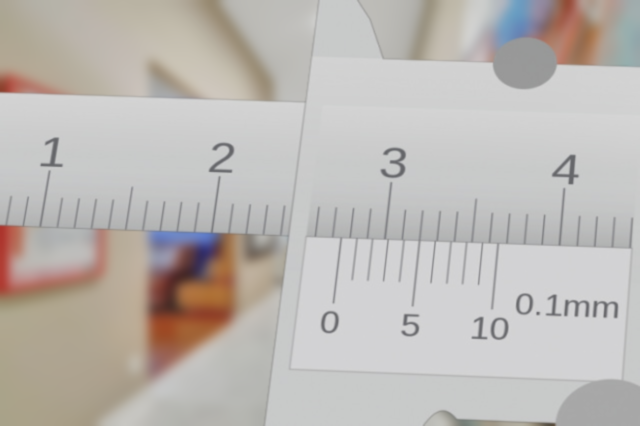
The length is {"value": 27.5, "unit": "mm"}
